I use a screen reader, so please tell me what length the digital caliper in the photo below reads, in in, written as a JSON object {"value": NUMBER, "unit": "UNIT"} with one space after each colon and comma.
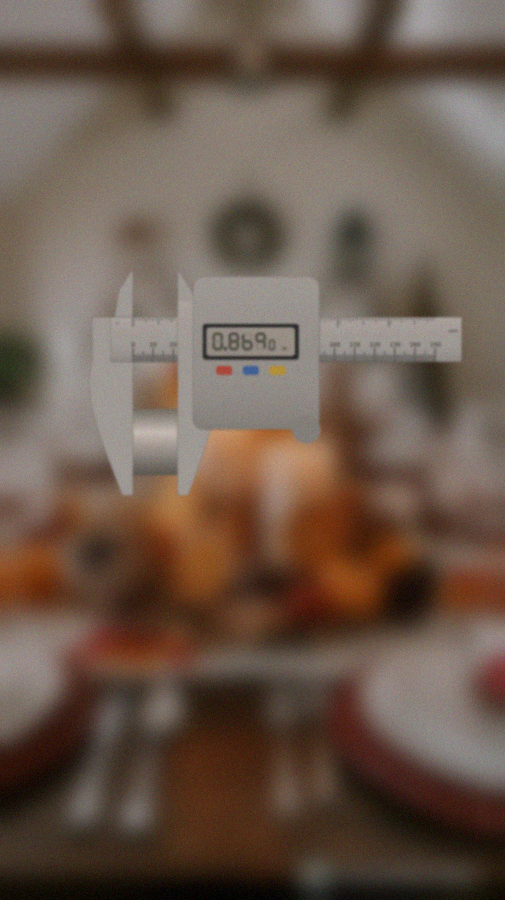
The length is {"value": 0.8690, "unit": "in"}
